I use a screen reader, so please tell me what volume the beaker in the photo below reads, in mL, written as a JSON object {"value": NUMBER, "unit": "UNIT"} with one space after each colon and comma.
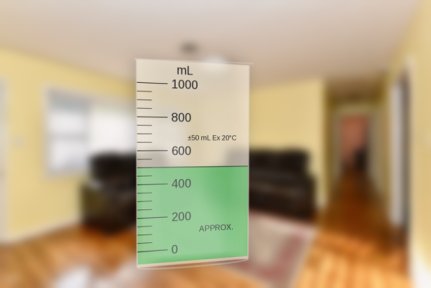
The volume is {"value": 500, "unit": "mL"}
